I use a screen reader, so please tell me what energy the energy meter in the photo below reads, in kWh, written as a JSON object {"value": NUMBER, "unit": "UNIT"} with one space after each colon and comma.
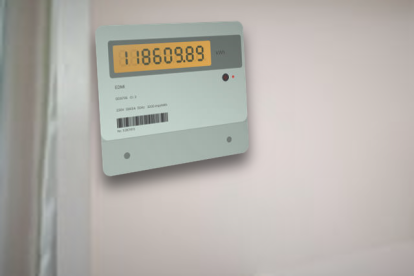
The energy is {"value": 118609.89, "unit": "kWh"}
